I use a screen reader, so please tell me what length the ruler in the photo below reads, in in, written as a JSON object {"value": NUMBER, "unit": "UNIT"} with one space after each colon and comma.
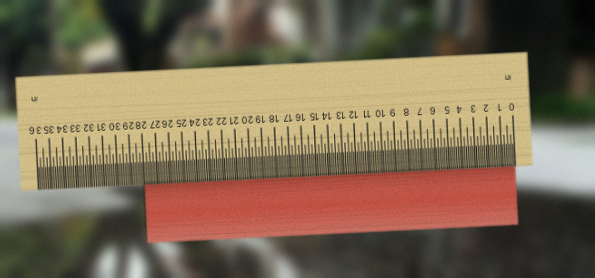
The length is {"value": 28, "unit": "in"}
